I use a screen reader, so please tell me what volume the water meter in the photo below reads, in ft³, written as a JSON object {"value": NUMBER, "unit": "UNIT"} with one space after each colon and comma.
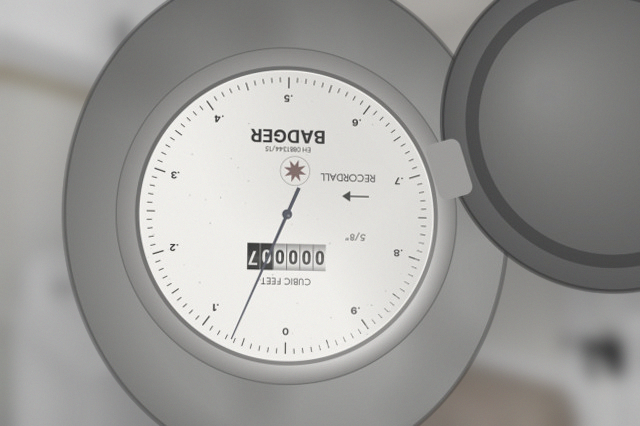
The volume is {"value": 7.06, "unit": "ft³"}
